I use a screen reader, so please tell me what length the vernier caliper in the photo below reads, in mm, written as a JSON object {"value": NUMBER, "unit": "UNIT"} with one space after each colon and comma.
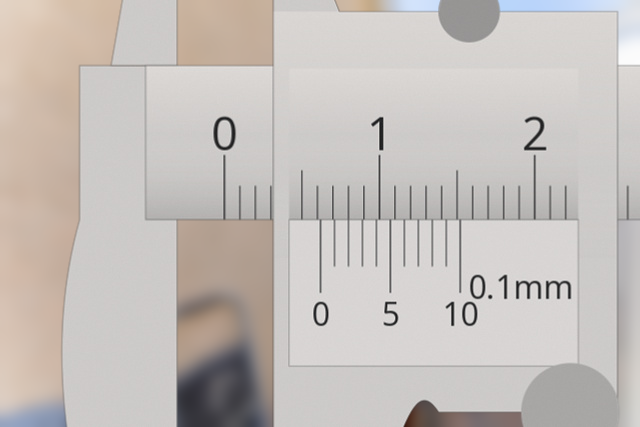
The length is {"value": 6.2, "unit": "mm"}
